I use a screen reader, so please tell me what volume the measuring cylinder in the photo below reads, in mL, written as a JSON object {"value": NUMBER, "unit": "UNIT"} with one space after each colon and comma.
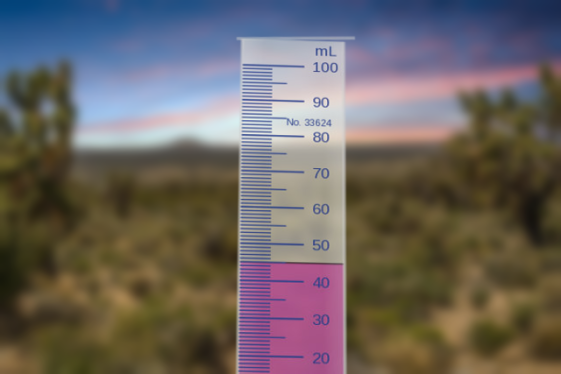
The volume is {"value": 45, "unit": "mL"}
